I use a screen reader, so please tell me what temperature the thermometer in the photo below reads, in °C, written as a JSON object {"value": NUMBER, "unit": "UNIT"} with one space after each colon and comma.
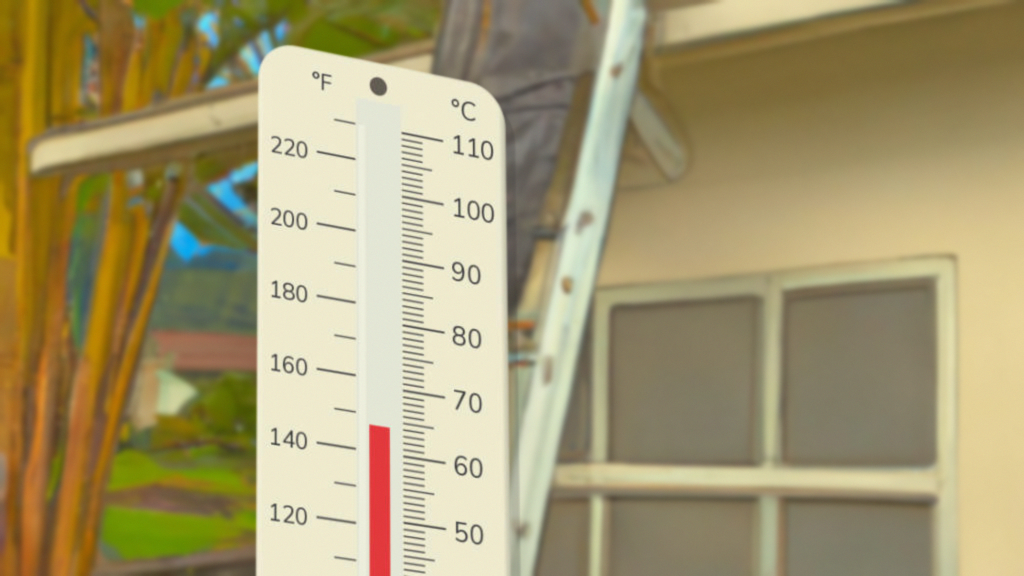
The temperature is {"value": 64, "unit": "°C"}
